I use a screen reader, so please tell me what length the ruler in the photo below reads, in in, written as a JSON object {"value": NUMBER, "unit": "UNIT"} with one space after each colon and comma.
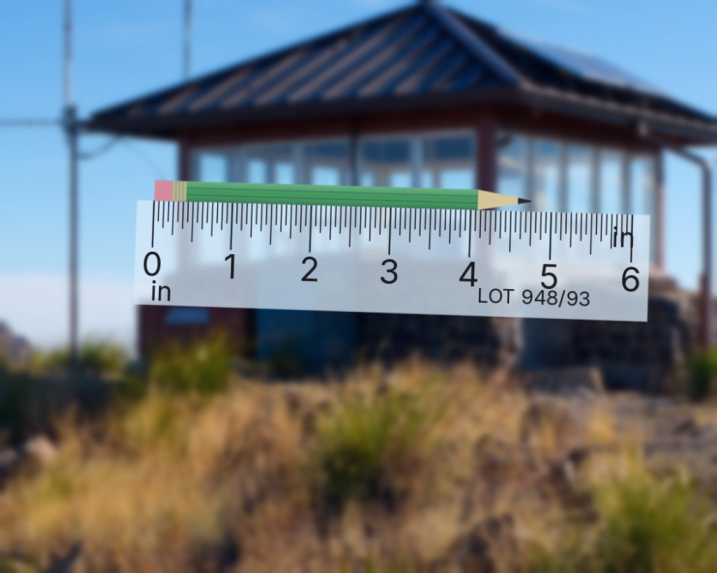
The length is {"value": 4.75, "unit": "in"}
